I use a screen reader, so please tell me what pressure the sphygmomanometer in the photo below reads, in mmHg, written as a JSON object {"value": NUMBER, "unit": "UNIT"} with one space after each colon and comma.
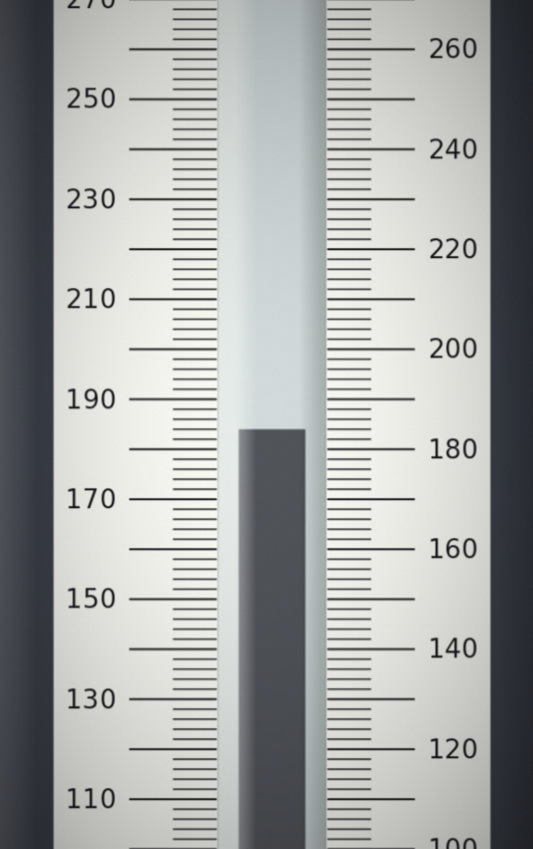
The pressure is {"value": 184, "unit": "mmHg"}
